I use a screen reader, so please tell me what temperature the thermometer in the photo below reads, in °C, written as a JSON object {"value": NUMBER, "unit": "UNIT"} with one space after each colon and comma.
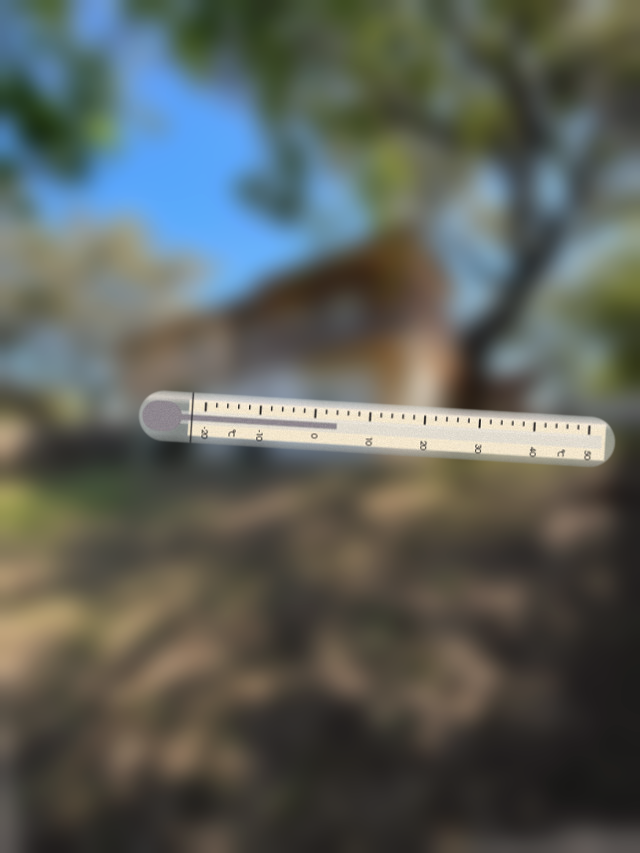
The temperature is {"value": 4, "unit": "°C"}
